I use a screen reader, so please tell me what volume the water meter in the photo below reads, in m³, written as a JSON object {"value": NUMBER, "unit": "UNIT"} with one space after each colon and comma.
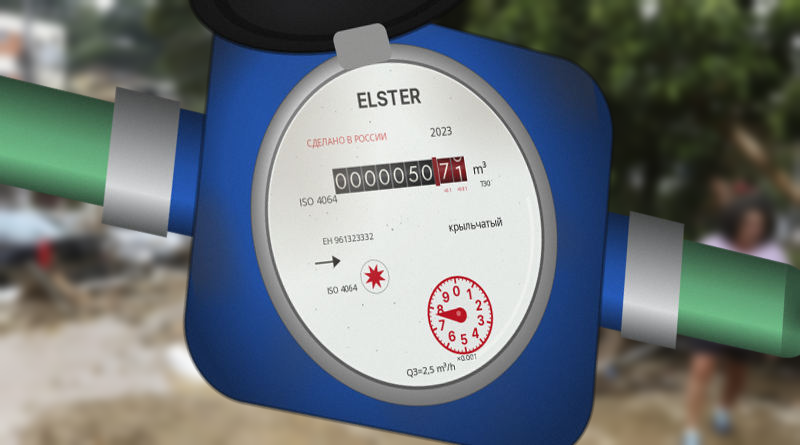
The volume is {"value": 50.707, "unit": "m³"}
